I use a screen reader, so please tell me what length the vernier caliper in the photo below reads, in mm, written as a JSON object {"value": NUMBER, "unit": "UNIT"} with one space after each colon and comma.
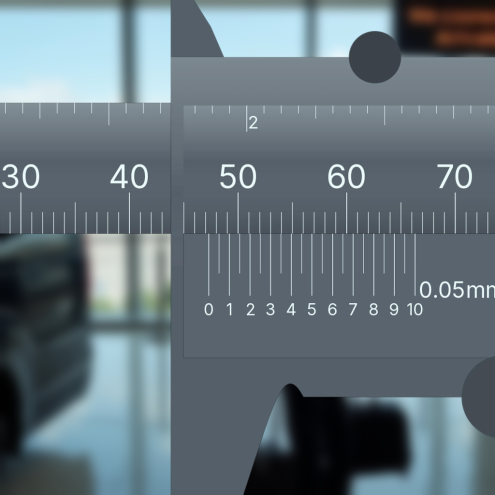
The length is {"value": 47.3, "unit": "mm"}
